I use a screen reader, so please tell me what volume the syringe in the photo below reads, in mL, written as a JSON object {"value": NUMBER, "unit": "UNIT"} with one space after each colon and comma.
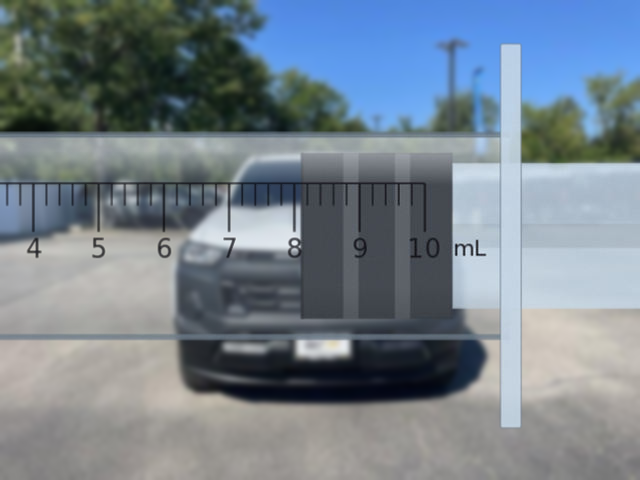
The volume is {"value": 8.1, "unit": "mL"}
